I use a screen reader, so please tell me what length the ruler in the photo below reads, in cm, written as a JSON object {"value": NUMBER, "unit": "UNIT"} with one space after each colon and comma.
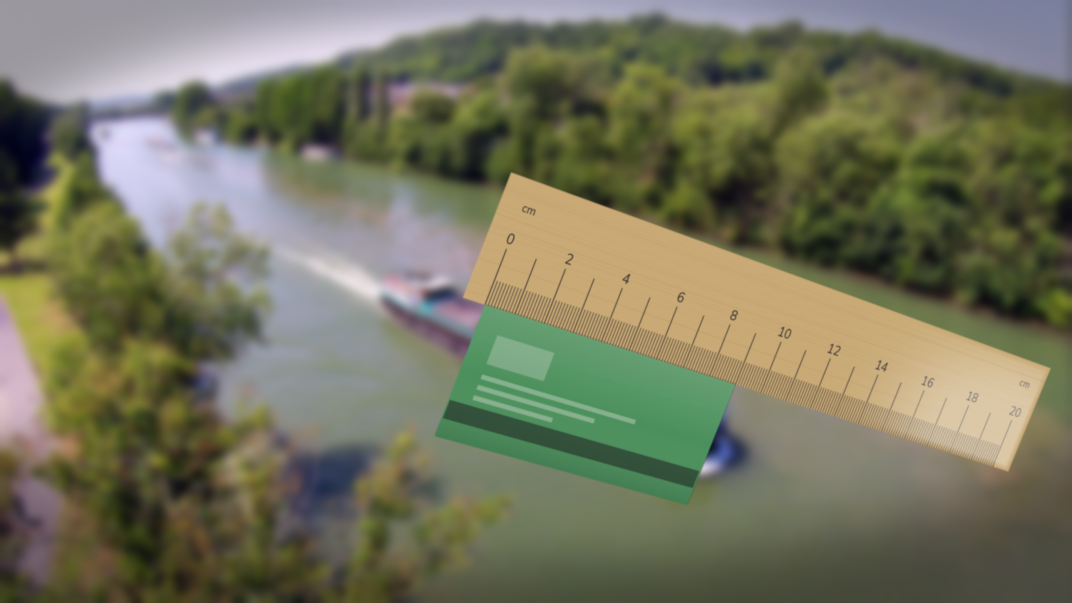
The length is {"value": 9, "unit": "cm"}
